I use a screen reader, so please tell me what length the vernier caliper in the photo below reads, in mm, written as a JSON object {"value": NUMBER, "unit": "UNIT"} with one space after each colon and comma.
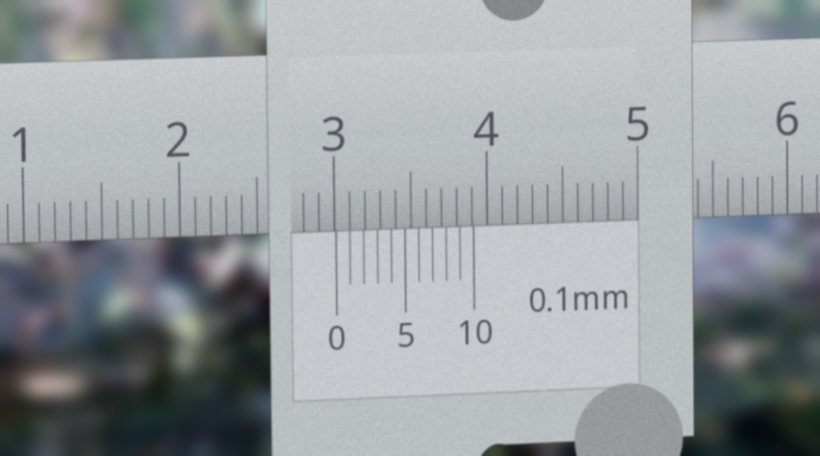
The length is {"value": 30.1, "unit": "mm"}
